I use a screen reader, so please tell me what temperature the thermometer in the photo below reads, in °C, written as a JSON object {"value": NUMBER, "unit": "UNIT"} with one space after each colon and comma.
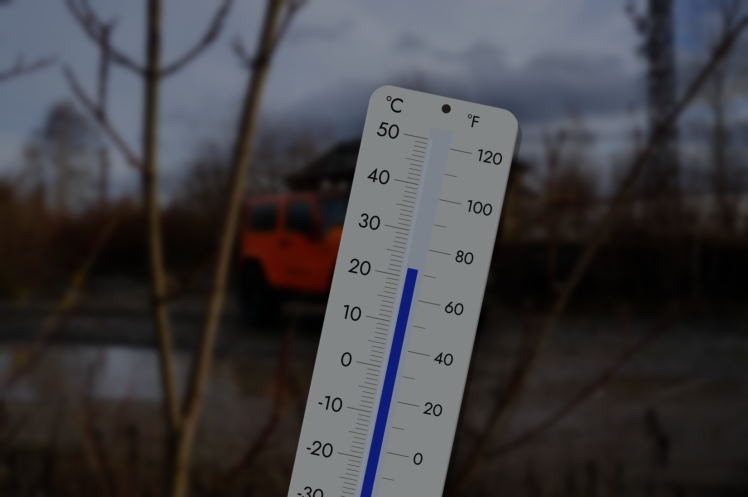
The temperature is {"value": 22, "unit": "°C"}
